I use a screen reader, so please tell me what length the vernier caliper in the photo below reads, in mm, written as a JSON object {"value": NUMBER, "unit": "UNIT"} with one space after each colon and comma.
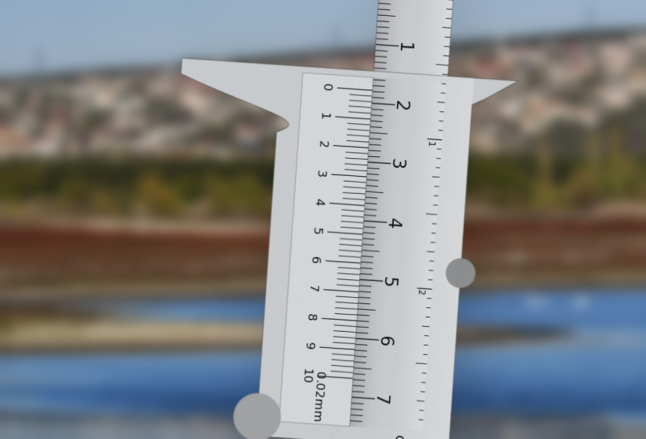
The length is {"value": 17.8, "unit": "mm"}
